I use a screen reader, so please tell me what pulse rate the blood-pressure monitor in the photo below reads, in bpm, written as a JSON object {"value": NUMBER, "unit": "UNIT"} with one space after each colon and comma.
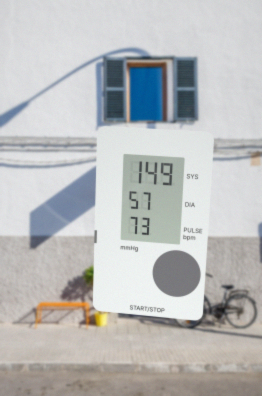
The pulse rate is {"value": 73, "unit": "bpm"}
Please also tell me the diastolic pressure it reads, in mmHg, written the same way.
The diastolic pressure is {"value": 57, "unit": "mmHg"}
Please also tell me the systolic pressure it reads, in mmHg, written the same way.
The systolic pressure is {"value": 149, "unit": "mmHg"}
